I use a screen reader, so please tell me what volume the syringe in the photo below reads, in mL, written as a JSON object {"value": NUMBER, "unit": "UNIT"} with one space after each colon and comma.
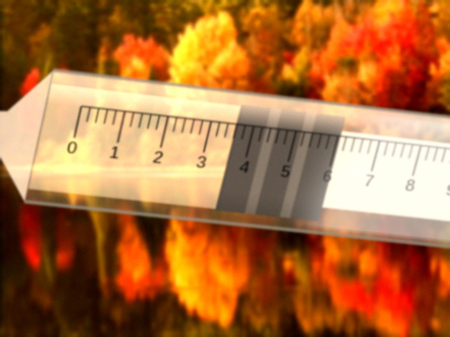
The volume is {"value": 3.6, "unit": "mL"}
